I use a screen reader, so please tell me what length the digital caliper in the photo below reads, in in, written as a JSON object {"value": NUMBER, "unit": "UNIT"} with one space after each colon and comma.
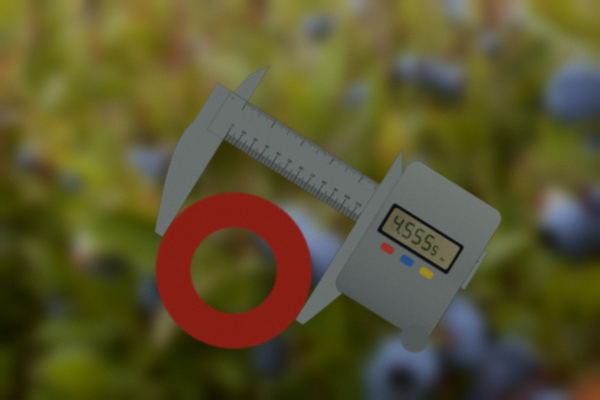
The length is {"value": 4.5555, "unit": "in"}
